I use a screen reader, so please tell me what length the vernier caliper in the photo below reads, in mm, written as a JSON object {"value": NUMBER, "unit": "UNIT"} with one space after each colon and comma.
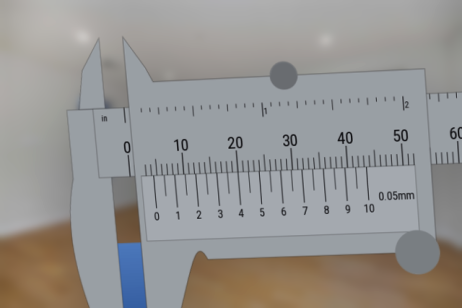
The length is {"value": 4.4, "unit": "mm"}
